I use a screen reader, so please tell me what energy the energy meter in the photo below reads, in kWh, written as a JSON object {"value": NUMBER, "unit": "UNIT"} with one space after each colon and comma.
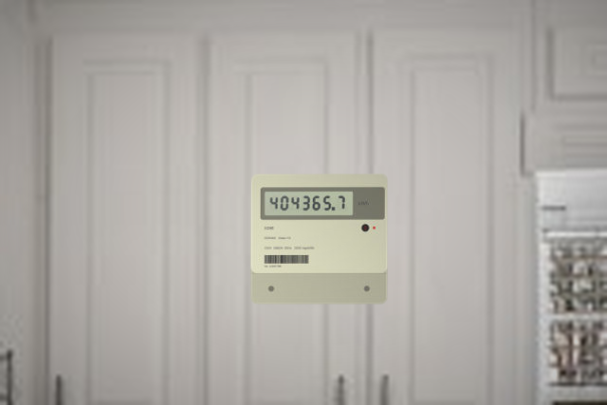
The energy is {"value": 404365.7, "unit": "kWh"}
